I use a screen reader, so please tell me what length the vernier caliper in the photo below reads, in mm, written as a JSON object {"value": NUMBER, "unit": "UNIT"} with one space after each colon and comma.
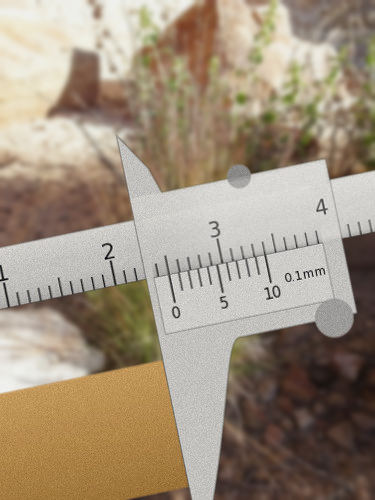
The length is {"value": 25.0, "unit": "mm"}
